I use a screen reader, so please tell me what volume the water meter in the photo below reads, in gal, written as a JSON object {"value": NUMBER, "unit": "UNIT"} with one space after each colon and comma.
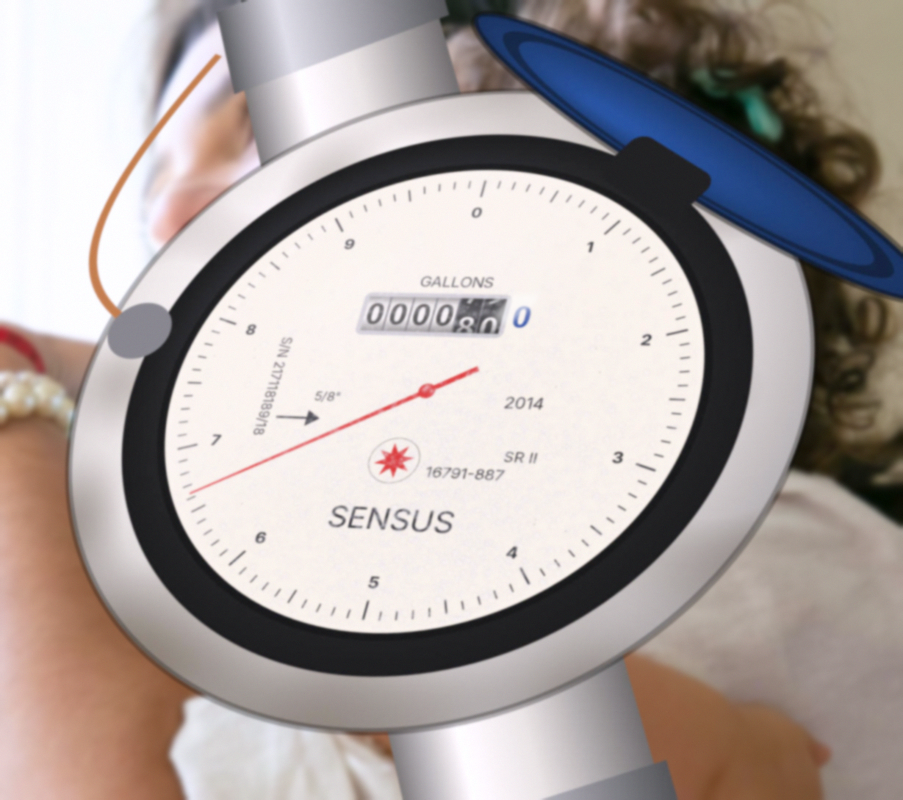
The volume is {"value": 796.6, "unit": "gal"}
